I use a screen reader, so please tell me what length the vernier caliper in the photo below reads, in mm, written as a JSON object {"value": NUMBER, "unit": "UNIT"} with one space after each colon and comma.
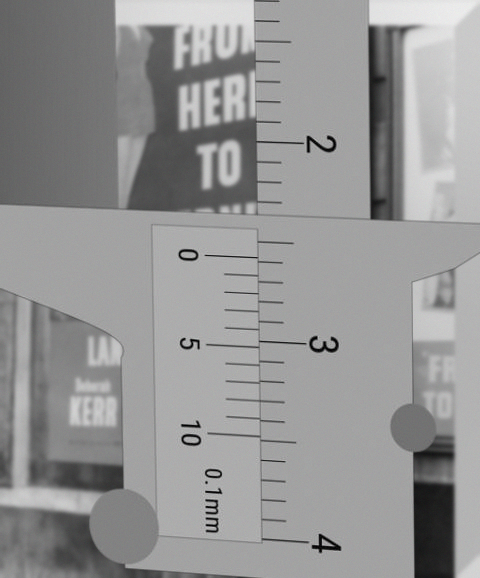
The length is {"value": 25.8, "unit": "mm"}
